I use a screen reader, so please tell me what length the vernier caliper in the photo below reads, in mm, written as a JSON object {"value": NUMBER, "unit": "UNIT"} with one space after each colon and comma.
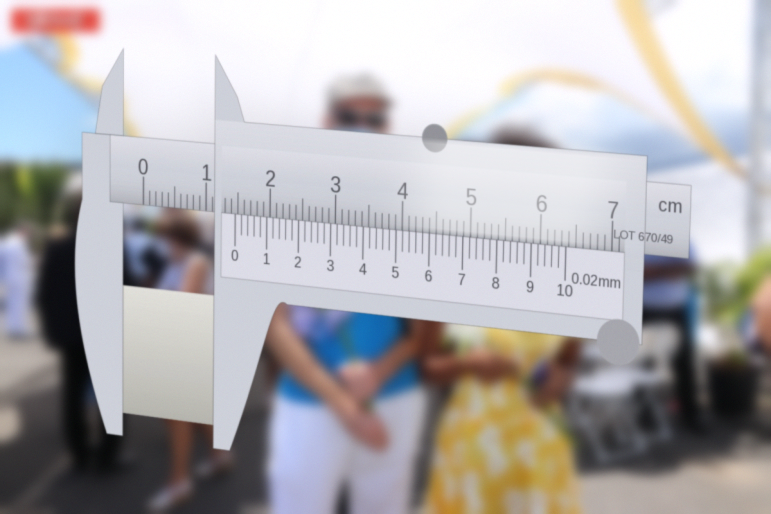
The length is {"value": 14.6, "unit": "mm"}
